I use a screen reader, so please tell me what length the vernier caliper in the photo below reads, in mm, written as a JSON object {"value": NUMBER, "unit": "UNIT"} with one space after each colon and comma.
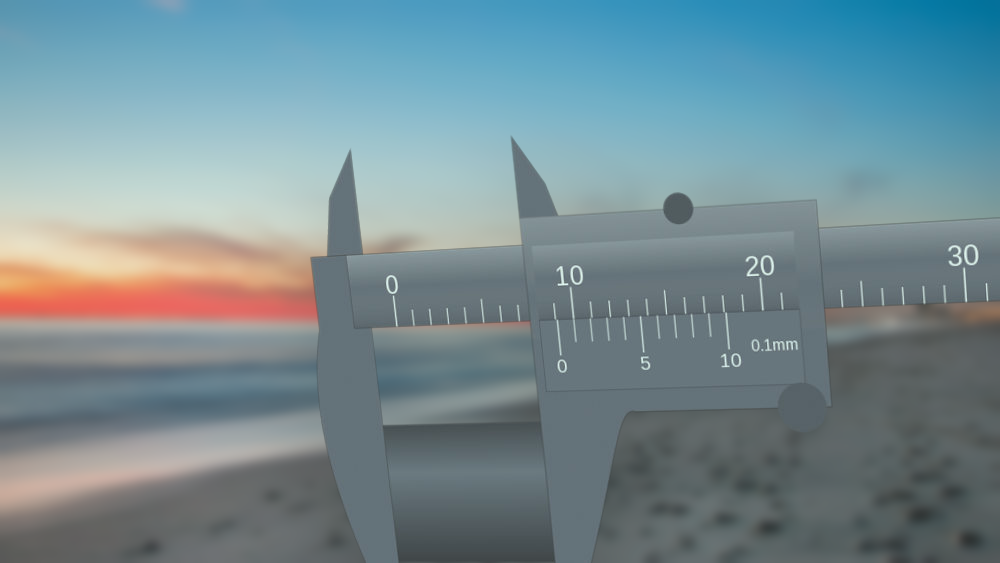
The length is {"value": 9.1, "unit": "mm"}
